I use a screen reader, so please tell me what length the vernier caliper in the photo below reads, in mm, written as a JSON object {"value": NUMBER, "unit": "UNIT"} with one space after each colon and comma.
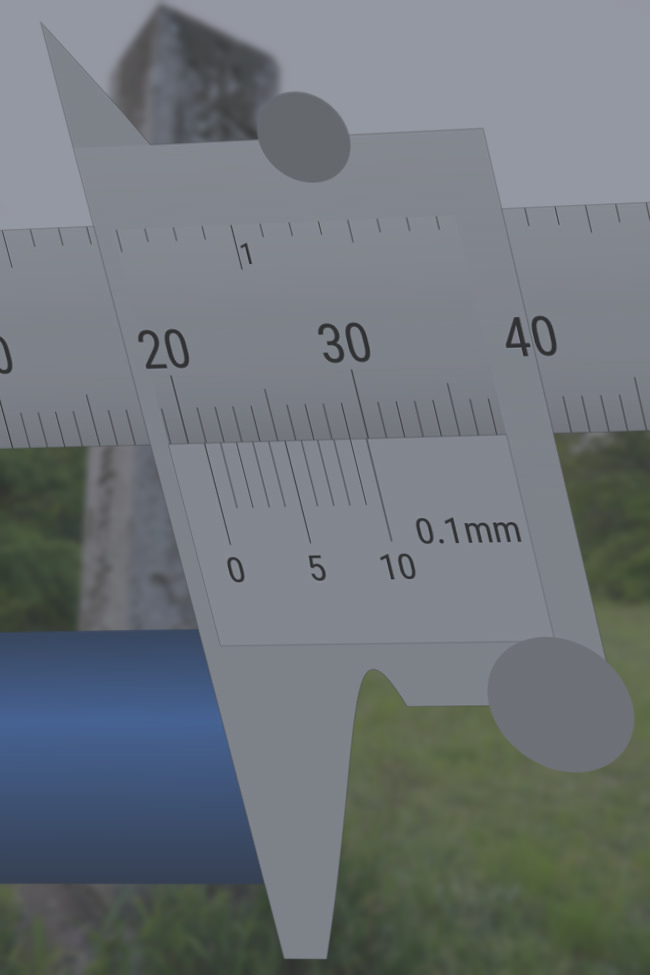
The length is {"value": 20.9, "unit": "mm"}
